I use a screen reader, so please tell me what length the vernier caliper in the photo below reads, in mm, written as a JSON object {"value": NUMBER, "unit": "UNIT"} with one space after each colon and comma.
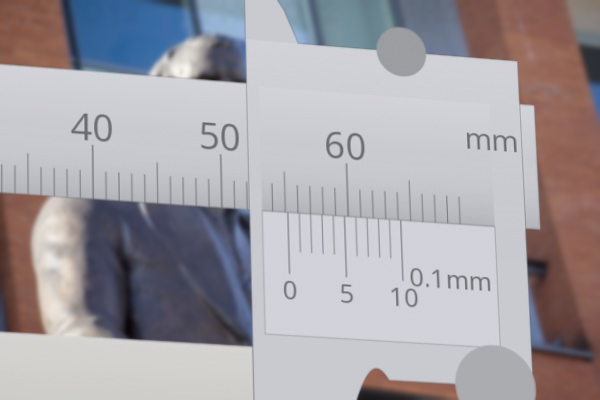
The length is {"value": 55.2, "unit": "mm"}
